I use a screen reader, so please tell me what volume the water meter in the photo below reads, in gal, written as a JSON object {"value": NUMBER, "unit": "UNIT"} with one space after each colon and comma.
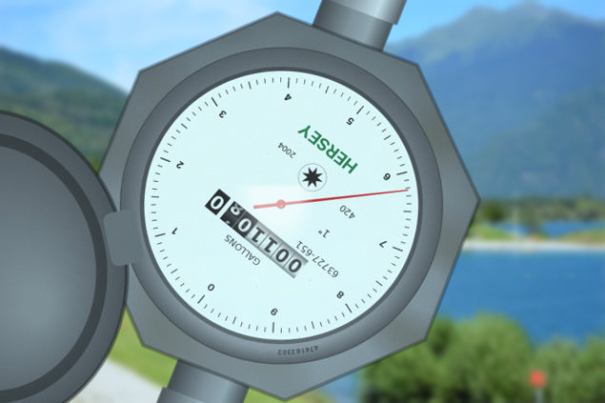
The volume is {"value": 11076.2, "unit": "gal"}
